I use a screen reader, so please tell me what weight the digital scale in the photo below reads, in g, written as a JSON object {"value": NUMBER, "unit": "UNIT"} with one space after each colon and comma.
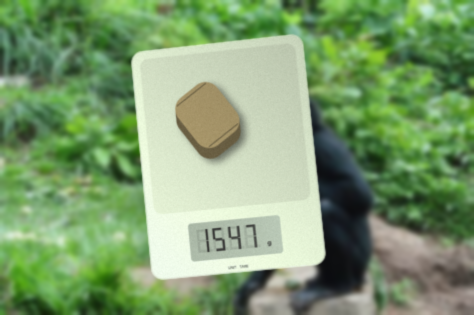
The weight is {"value": 1547, "unit": "g"}
